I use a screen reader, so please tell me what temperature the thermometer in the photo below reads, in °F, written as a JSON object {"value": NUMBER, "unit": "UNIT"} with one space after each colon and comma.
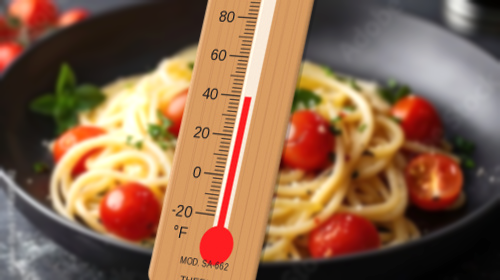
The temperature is {"value": 40, "unit": "°F"}
